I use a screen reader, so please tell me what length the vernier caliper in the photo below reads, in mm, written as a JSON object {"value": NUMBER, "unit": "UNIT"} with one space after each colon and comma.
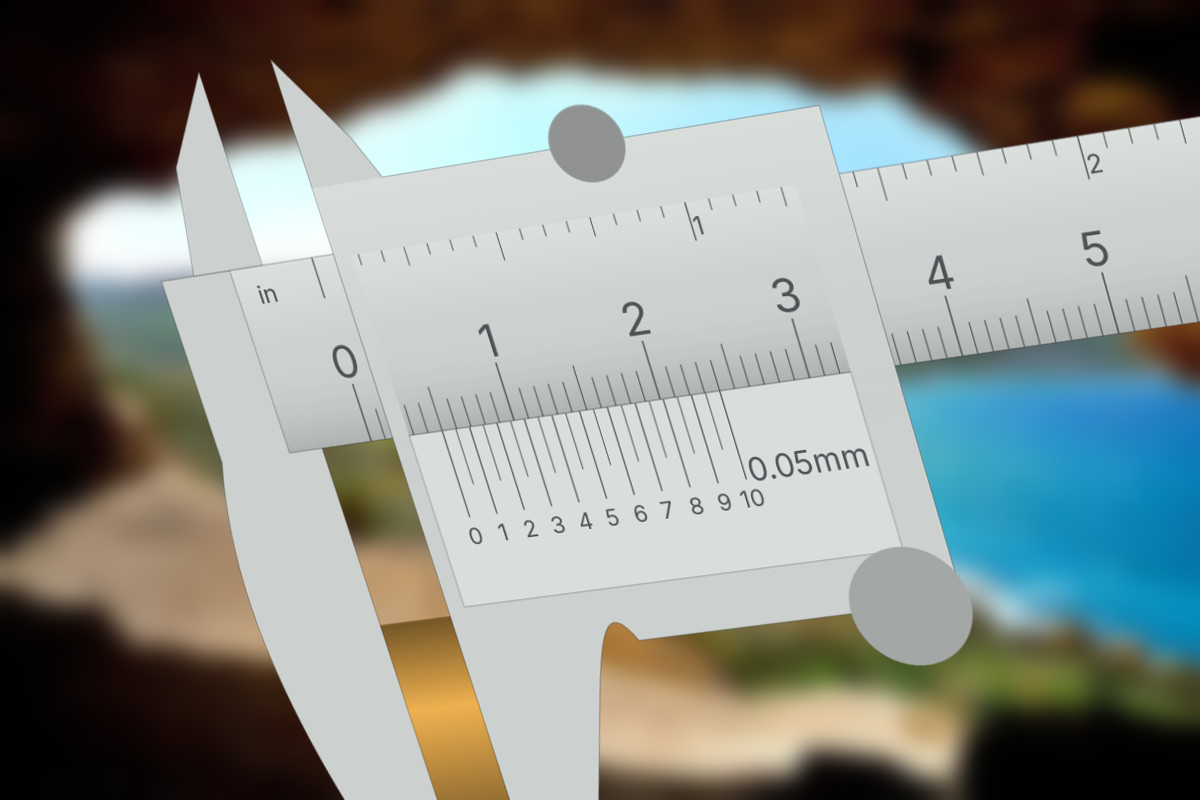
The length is {"value": 5.0, "unit": "mm"}
